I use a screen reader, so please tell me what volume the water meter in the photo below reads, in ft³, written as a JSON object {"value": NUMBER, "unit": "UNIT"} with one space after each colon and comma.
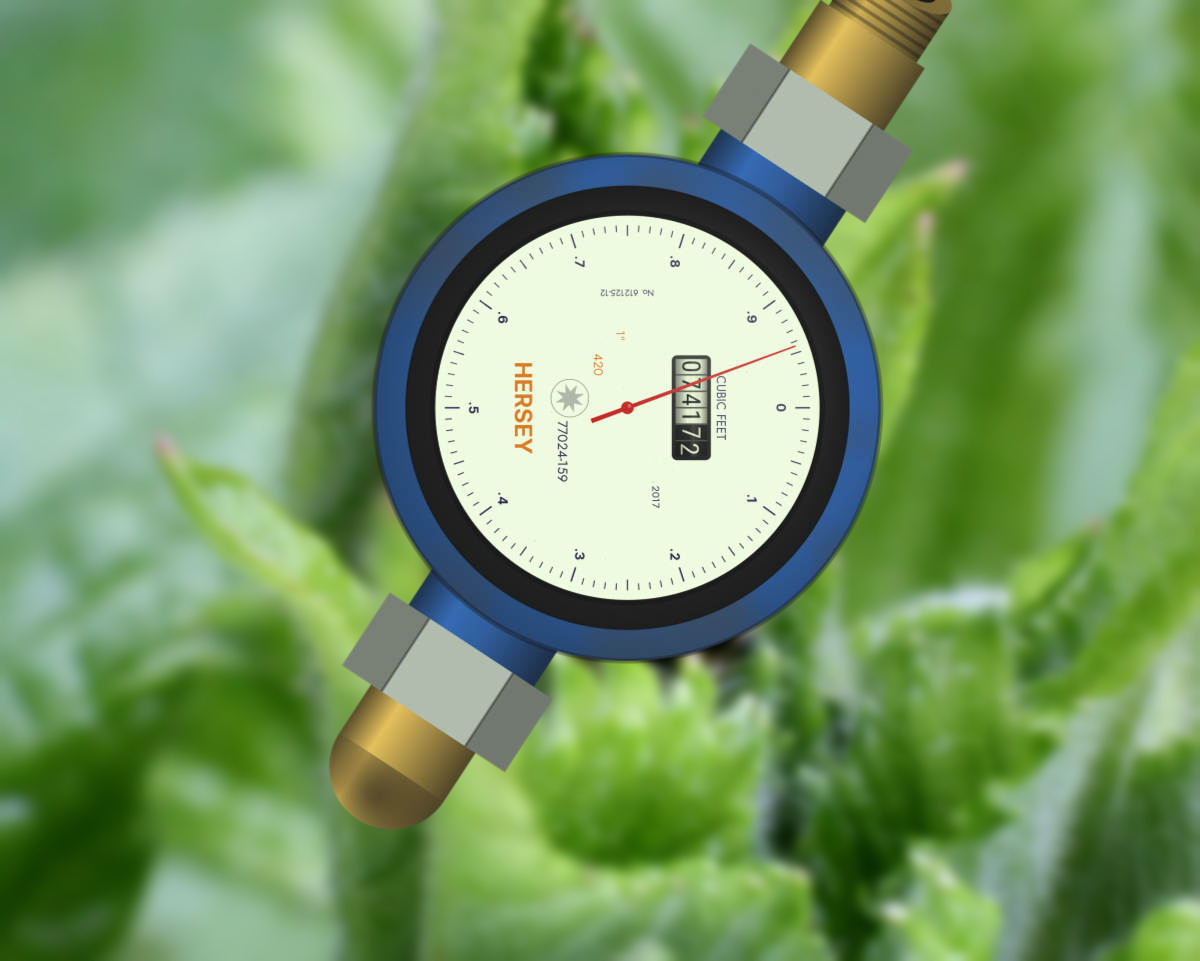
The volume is {"value": 74171.94, "unit": "ft³"}
